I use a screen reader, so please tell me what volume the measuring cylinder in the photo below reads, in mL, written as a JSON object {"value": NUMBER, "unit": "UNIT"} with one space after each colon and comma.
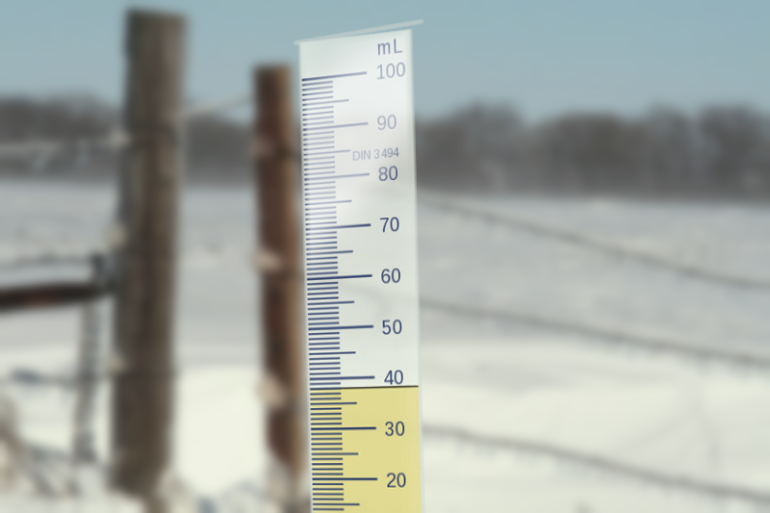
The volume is {"value": 38, "unit": "mL"}
